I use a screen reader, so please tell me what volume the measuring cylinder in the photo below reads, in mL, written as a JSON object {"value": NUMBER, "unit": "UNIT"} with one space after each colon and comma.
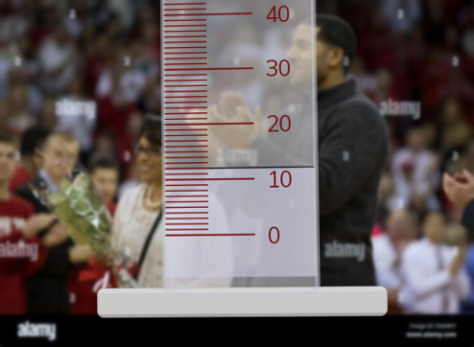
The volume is {"value": 12, "unit": "mL"}
